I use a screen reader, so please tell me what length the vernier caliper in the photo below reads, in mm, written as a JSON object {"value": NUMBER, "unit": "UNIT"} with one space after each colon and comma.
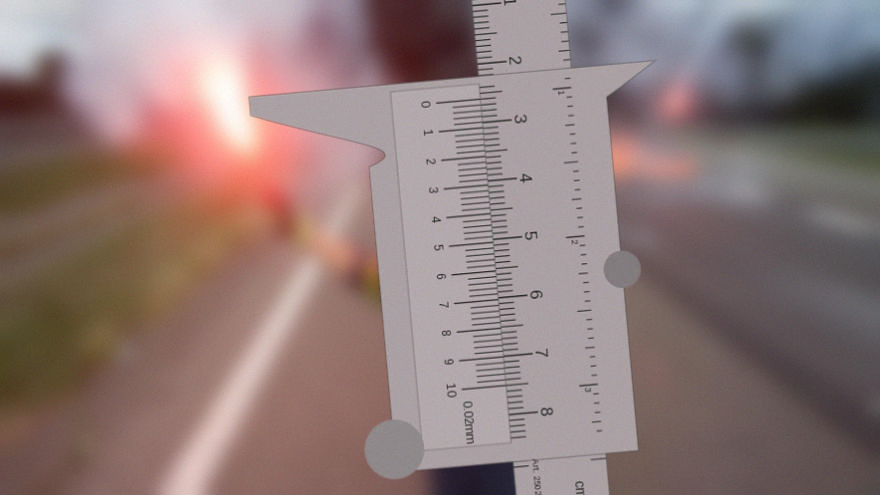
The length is {"value": 26.0, "unit": "mm"}
